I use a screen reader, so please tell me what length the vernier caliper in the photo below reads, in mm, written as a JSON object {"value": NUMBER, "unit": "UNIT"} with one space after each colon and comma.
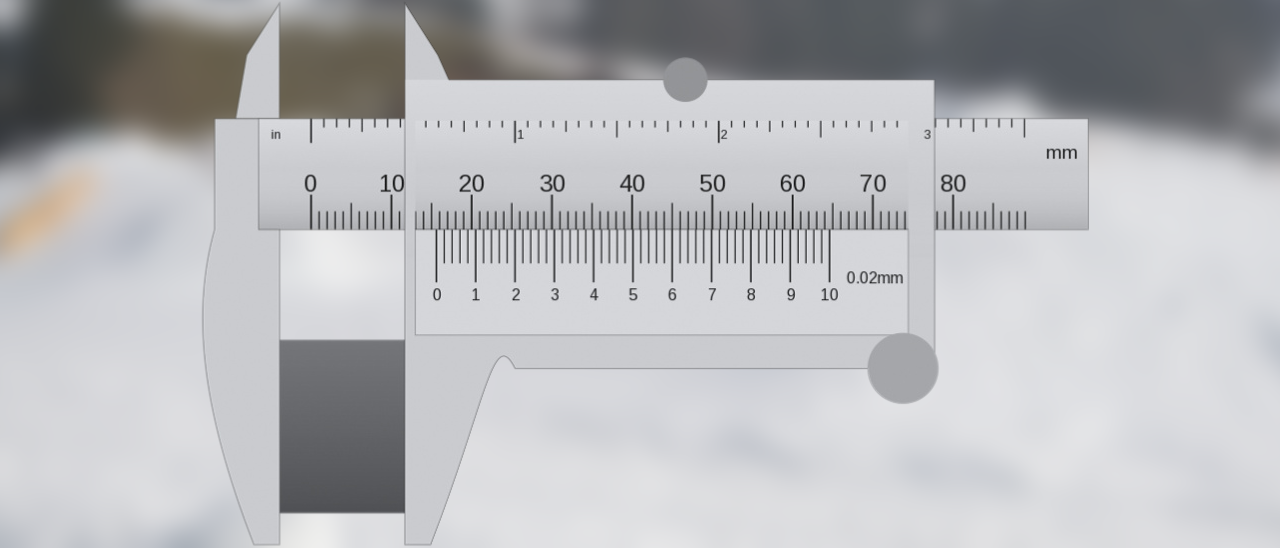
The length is {"value": 15.6, "unit": "mm"}
